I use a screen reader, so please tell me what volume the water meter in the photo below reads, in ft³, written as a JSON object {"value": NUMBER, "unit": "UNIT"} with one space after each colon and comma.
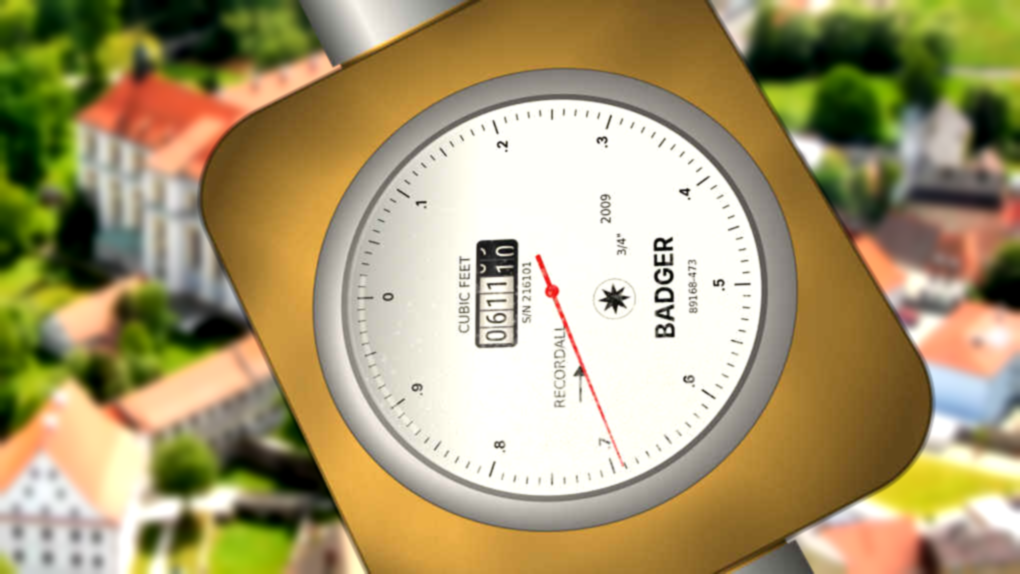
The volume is {"value": 61109.69, "unit": "ft³"}
